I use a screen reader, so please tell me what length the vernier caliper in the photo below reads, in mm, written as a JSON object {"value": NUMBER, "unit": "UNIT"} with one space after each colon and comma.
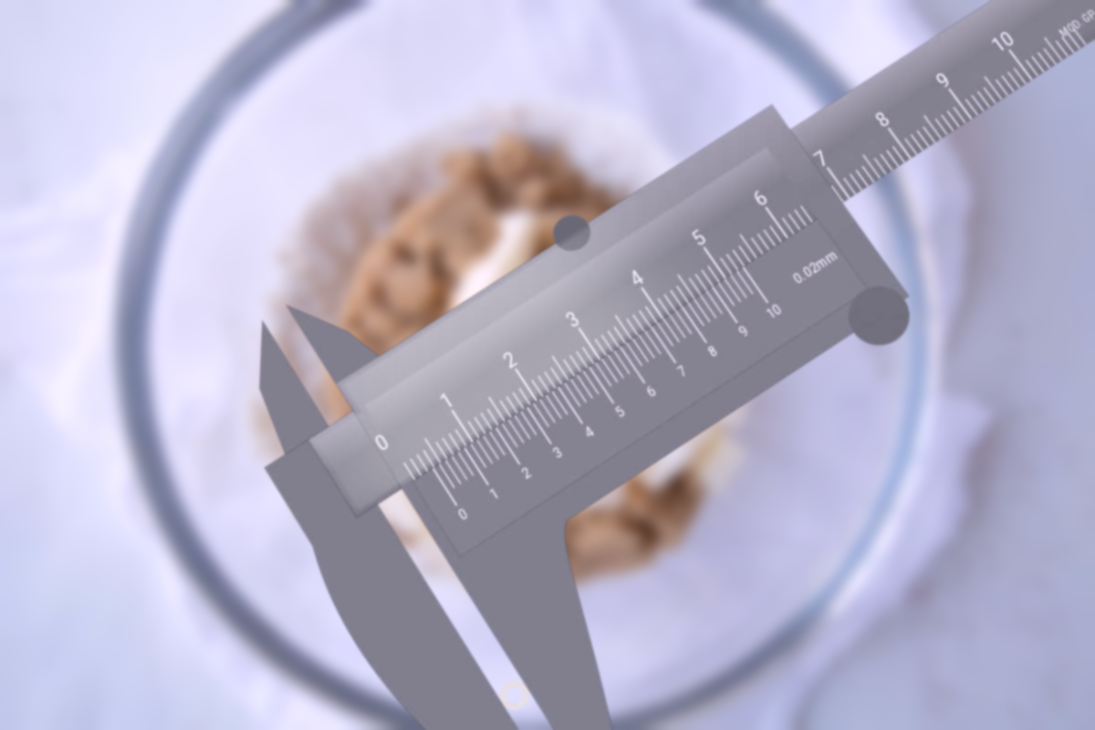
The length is {"value": 3.8, "unit": "mm"}
